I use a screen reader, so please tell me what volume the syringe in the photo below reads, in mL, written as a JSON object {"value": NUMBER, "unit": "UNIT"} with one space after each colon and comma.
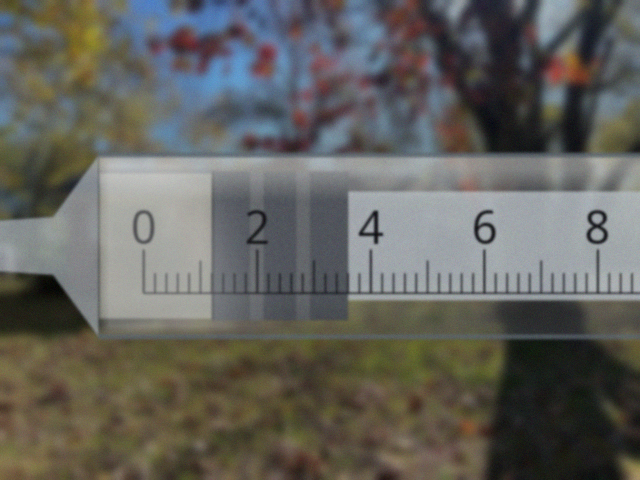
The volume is {"value": 1.2, "unit": "mL"}
